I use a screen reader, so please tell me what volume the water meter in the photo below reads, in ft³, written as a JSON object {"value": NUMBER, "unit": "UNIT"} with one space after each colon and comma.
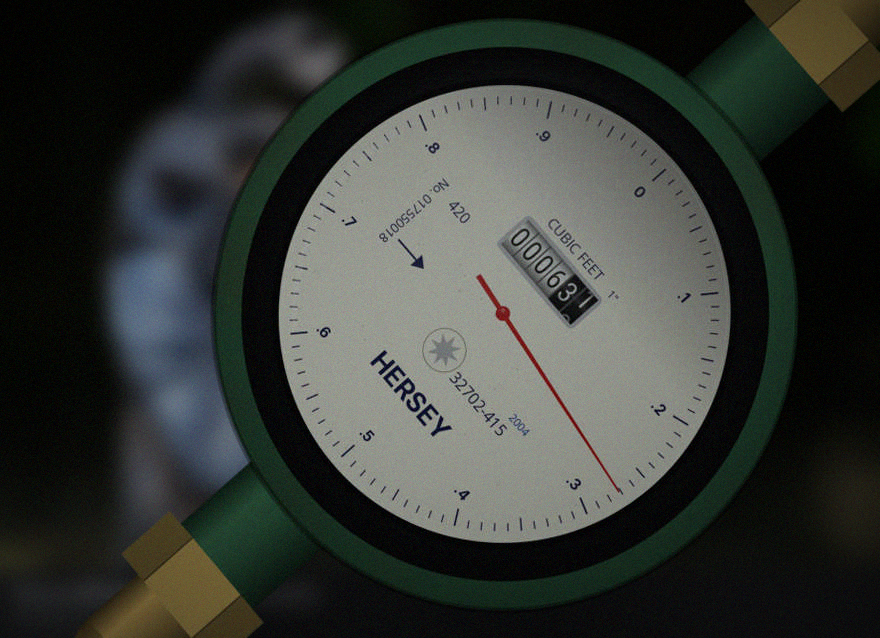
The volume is {"value": 631.27, "unit": "ft³"}
